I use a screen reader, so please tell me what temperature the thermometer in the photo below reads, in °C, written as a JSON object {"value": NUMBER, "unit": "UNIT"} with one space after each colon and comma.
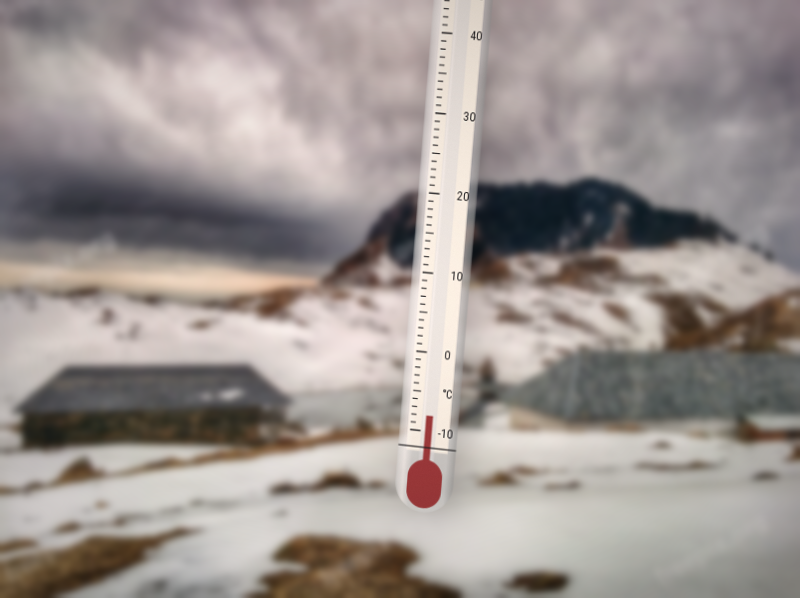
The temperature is {"value": -8, "unit": "°C"}
